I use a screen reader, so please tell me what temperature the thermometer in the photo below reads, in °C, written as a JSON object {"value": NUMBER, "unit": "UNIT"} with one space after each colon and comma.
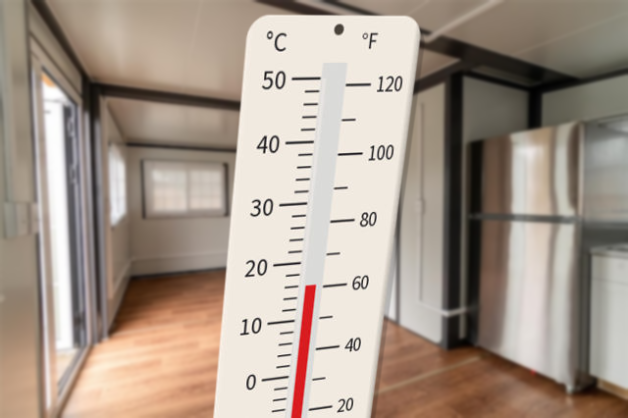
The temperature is {"value": 16, "unit": "°C"}
